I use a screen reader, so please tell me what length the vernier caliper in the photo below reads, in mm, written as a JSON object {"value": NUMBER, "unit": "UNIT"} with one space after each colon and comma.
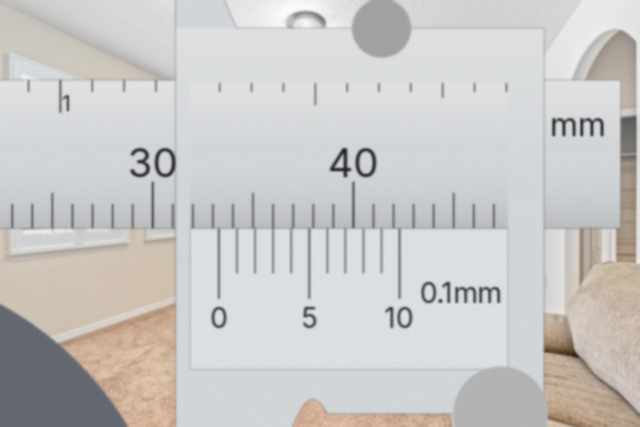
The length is {"value": 33.3, "unit": "mm"}
